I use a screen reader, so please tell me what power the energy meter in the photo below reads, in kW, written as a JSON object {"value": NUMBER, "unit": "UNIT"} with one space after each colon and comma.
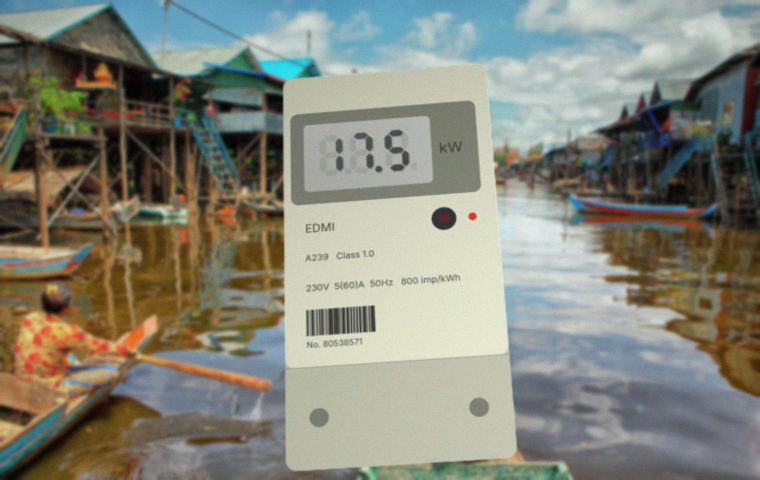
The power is {"value": 17.5, "unit": "kW"}
